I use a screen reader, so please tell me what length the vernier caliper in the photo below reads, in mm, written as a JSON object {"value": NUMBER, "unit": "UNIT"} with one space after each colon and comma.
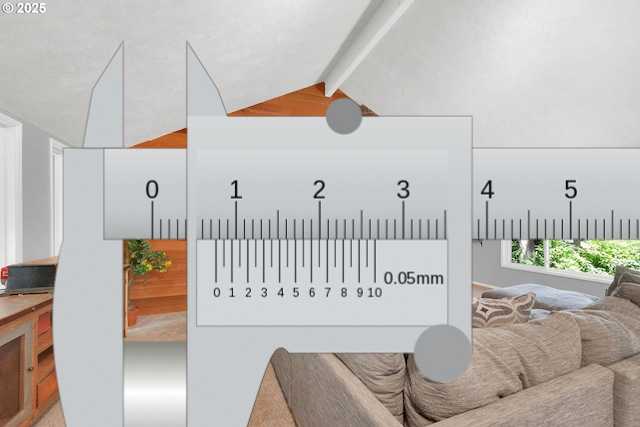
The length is {"value": 7.6, "unit": "mm"}
